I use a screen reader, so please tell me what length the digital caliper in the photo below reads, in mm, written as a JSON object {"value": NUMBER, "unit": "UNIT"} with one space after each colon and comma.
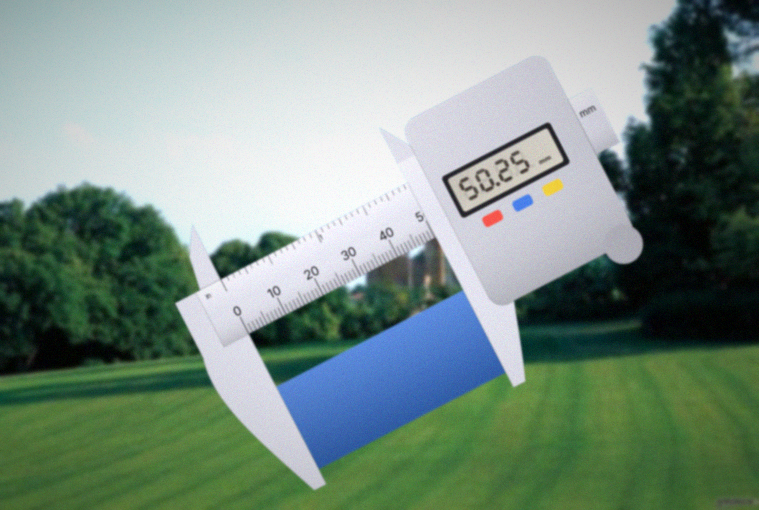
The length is {"value": 50.25, "unit": "mm"}
